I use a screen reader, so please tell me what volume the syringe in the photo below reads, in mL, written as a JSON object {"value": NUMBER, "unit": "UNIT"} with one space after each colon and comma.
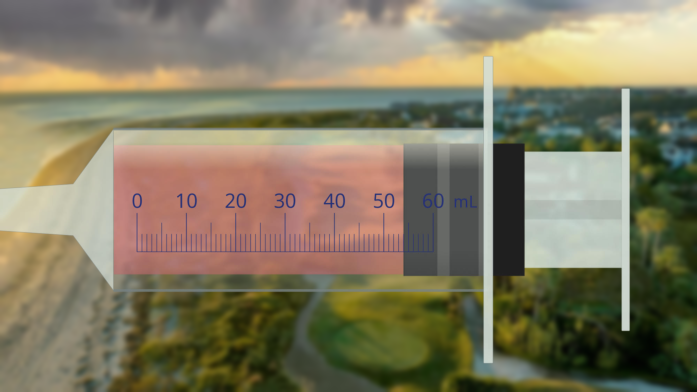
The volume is {"value": 54, "unit": "mL"}
